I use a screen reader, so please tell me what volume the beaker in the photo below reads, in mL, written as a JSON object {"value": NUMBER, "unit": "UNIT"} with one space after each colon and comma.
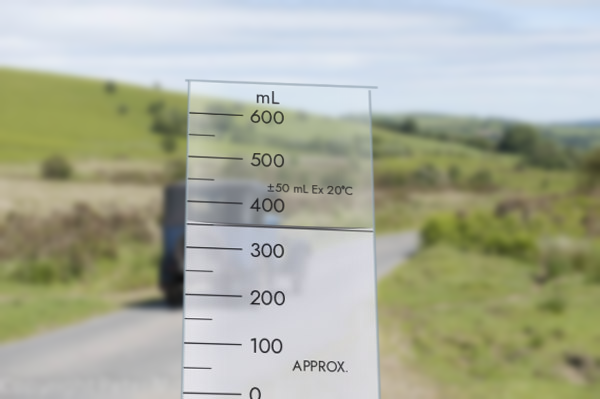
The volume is {"value": 350, "unit": "mL"}
